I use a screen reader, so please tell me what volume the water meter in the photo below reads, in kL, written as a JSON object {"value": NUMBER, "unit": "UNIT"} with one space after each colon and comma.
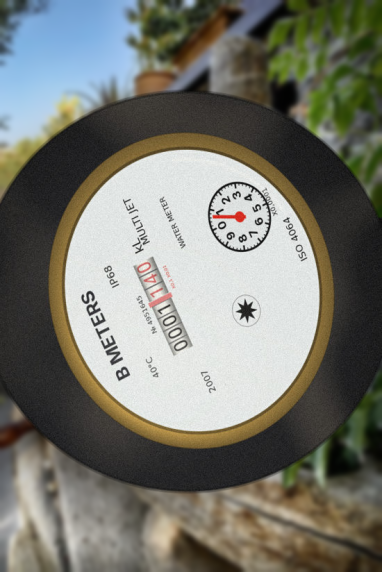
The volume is {"value": 1.1400, "unit": "kL"}
